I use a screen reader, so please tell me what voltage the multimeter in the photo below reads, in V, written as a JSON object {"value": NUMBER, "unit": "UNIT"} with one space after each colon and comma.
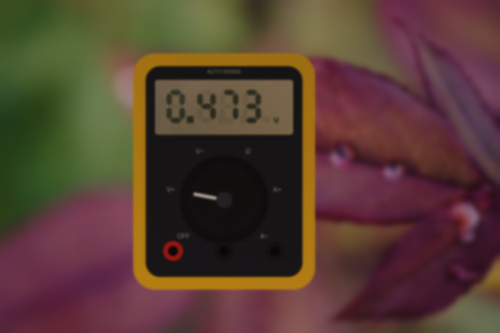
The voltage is {"value": 0.473, "unit": "V"}
